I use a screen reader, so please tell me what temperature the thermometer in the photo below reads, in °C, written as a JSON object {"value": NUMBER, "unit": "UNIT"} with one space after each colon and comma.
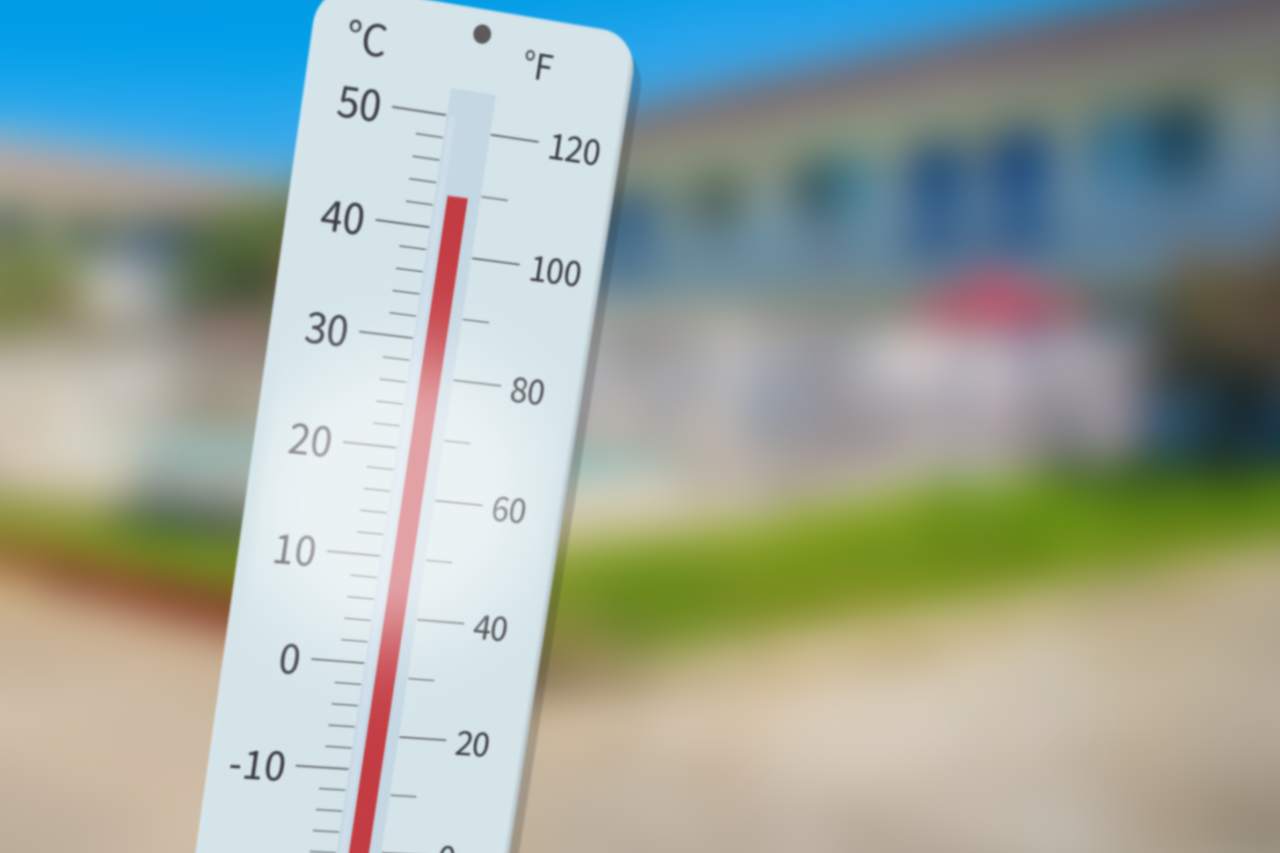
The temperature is {"value": 43, "unit": "°C"}
